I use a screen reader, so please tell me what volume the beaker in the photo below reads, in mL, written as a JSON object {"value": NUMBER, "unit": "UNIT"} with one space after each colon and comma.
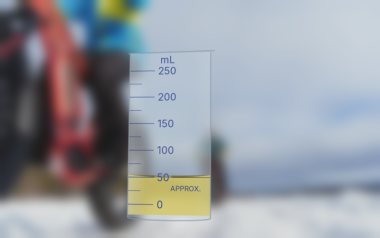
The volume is {"value": 50, "unit": "mL"}
